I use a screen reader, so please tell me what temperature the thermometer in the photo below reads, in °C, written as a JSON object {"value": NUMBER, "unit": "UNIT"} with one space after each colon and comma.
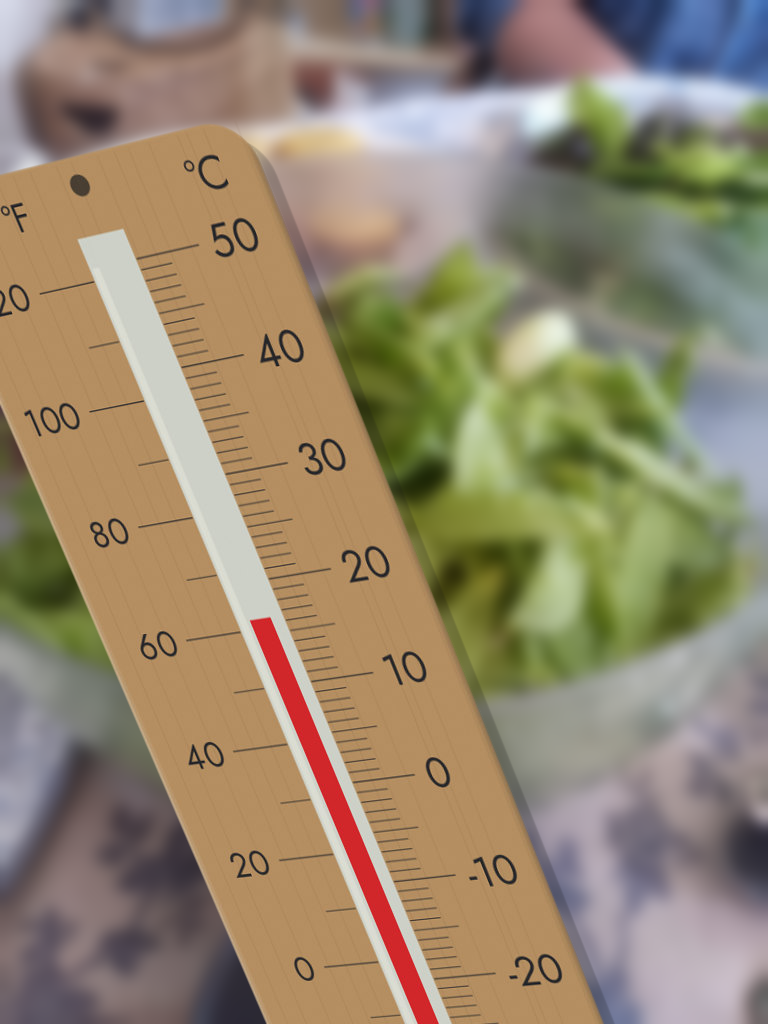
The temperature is {"value": 16.5, "unit": "°C"}
